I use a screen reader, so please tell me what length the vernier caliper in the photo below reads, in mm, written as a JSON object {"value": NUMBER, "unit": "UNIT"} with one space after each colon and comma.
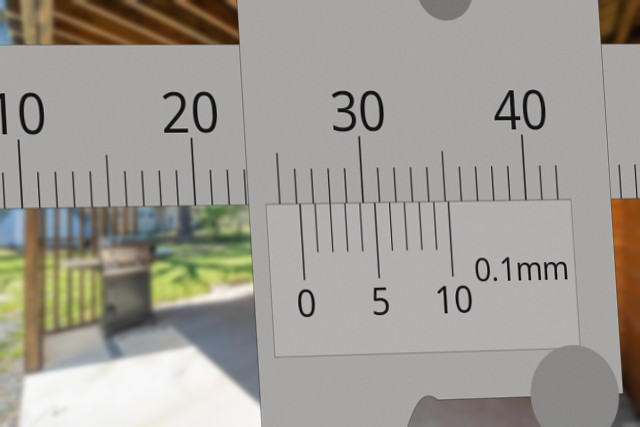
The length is {"value": 26.2, "unit": "mm"}
